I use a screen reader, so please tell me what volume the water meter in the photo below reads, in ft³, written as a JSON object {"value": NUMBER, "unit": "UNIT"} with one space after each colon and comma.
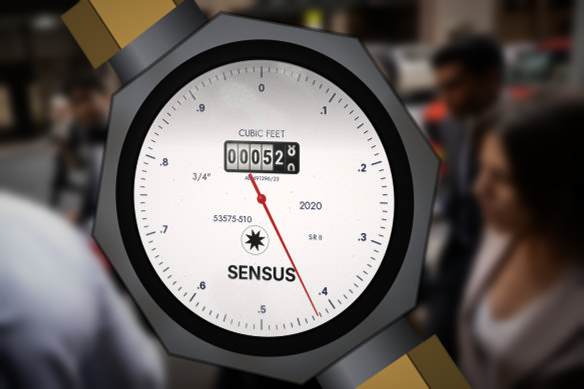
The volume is {"value": 528.42, "unit": "ft³"}
